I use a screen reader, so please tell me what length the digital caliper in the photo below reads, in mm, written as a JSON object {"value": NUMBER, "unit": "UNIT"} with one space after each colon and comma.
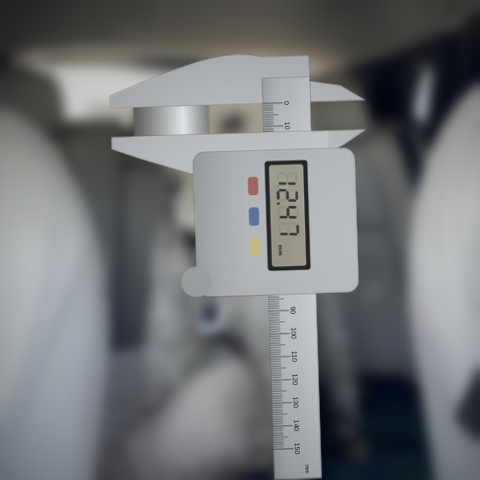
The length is {"value": 12.47, "unit": "mm"}
